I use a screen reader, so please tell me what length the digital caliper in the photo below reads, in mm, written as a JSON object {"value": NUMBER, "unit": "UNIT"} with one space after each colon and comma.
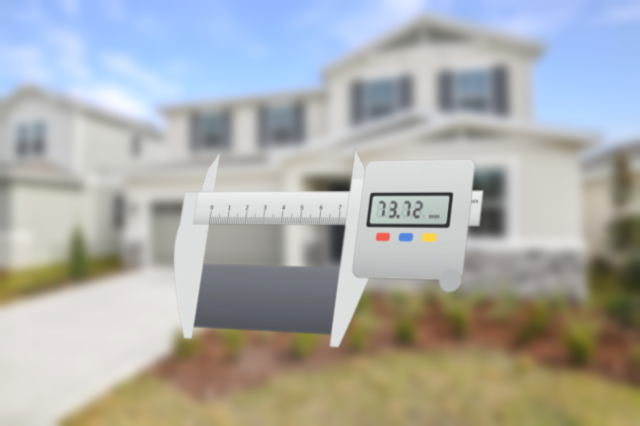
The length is {"value": 73.72, "unit": "mm"}
